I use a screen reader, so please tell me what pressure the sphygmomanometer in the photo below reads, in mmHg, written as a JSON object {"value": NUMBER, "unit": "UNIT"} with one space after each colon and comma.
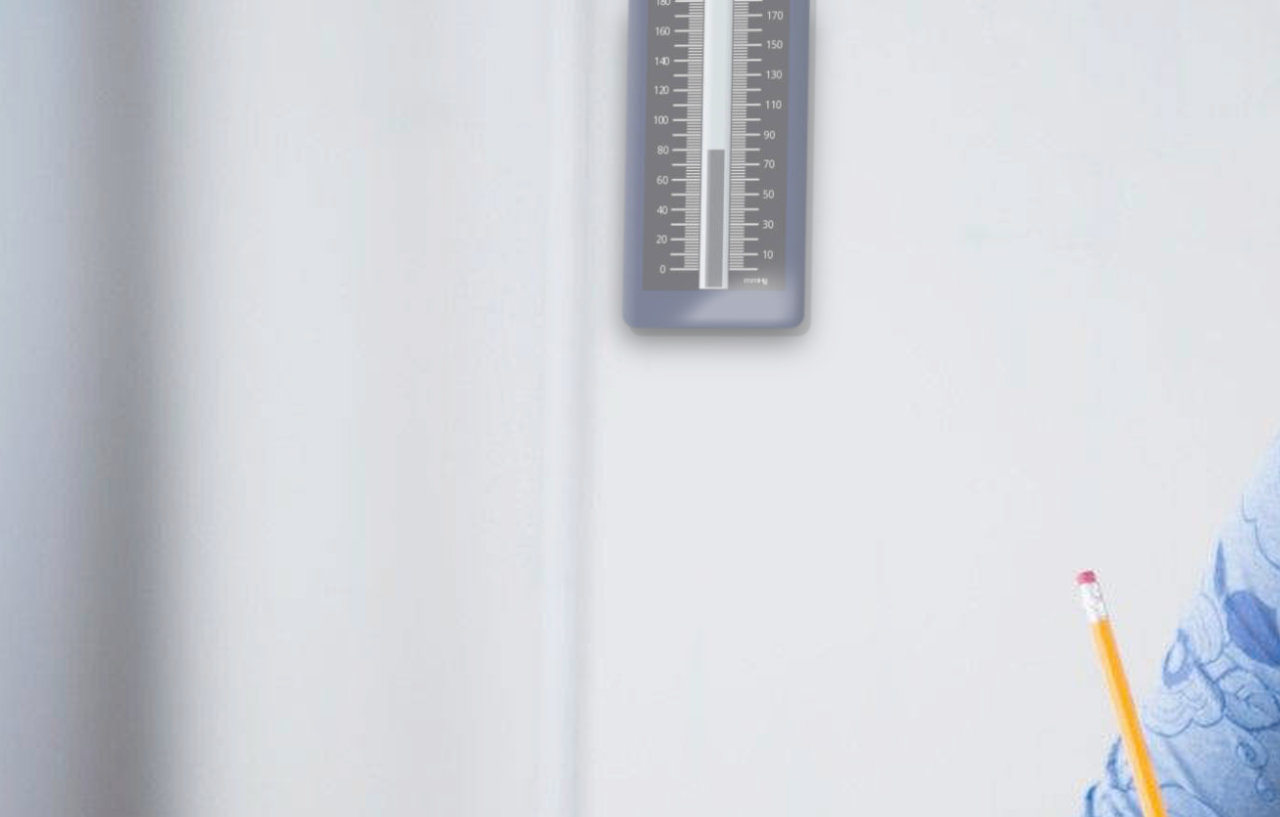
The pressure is {"value": 80, "unit": "mmHg"}
